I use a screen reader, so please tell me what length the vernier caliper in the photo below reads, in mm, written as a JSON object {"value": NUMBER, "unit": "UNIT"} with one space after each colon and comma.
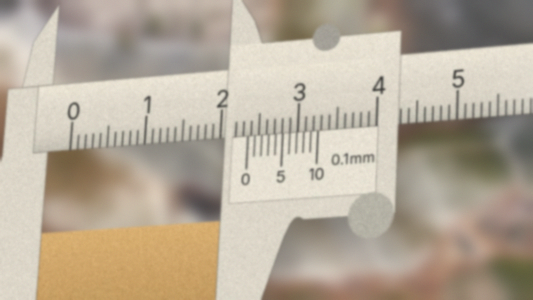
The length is {"value": 23.6, "unit": "mm"}
